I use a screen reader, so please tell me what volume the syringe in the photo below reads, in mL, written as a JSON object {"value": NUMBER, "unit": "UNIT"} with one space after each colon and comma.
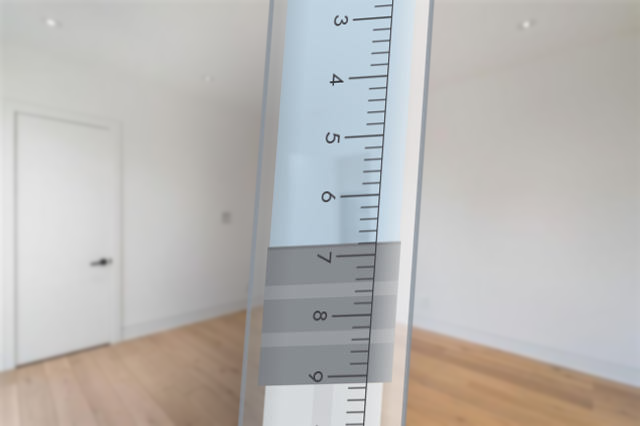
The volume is {"value": 6.8, "unit": "mL"}
